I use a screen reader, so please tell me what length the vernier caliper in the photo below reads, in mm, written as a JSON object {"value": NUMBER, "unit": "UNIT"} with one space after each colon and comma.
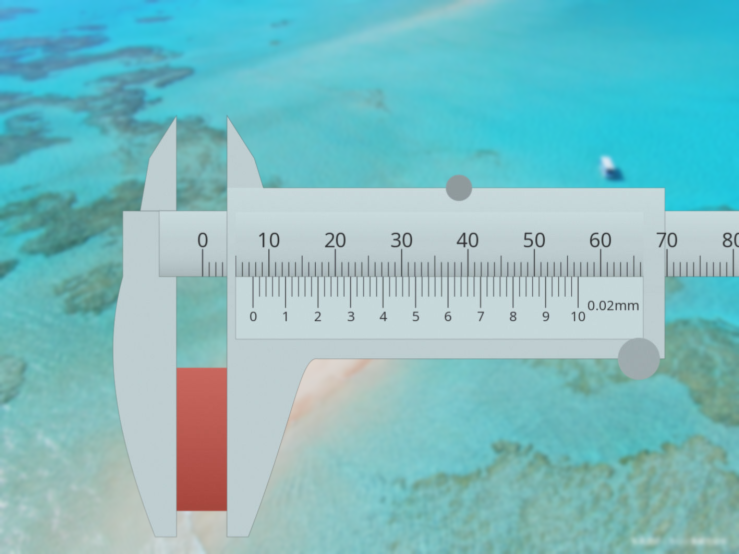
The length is {"value": 7.6, "unit": "mm"}
